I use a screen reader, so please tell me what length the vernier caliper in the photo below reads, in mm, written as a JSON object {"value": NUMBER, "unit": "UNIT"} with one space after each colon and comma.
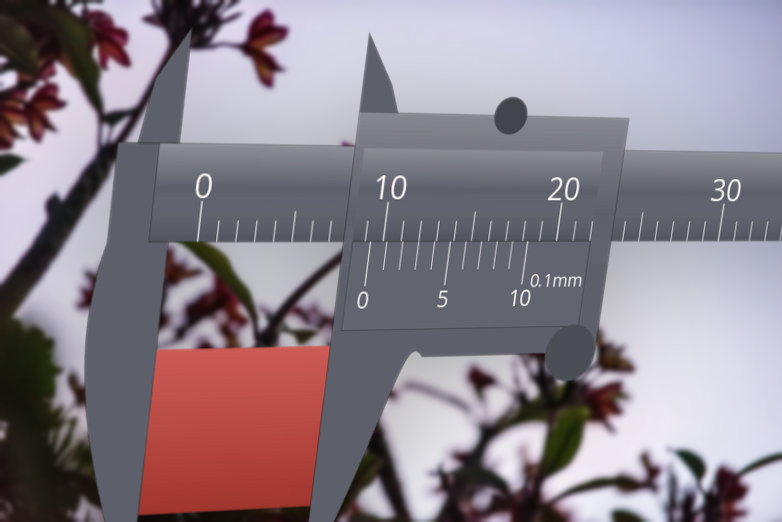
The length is {"value": 9.3, "unit": "mm"}
